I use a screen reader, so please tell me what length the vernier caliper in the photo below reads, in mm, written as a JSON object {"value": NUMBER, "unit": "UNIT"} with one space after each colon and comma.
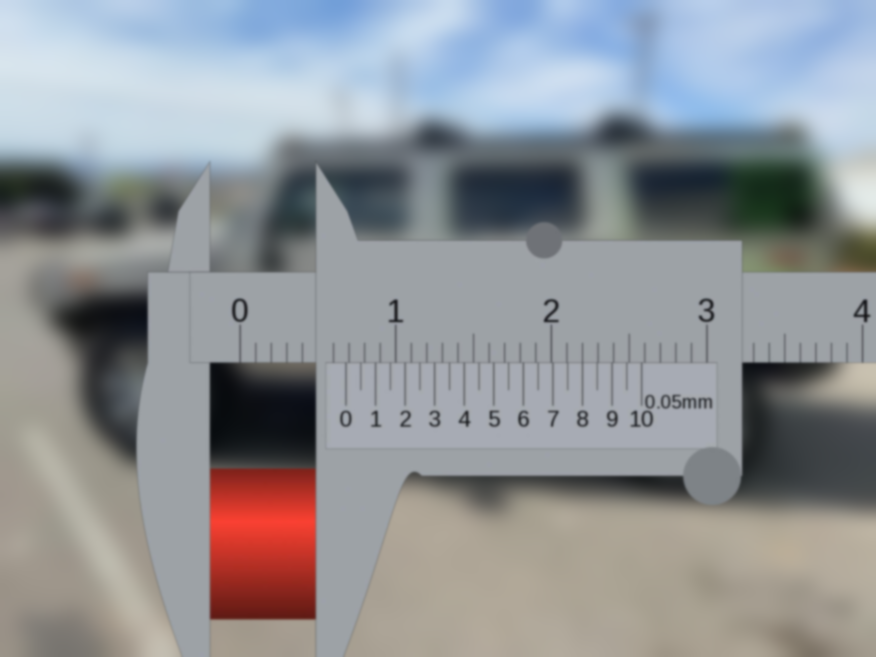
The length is {"value": 6.8, "unit": "mm"}
